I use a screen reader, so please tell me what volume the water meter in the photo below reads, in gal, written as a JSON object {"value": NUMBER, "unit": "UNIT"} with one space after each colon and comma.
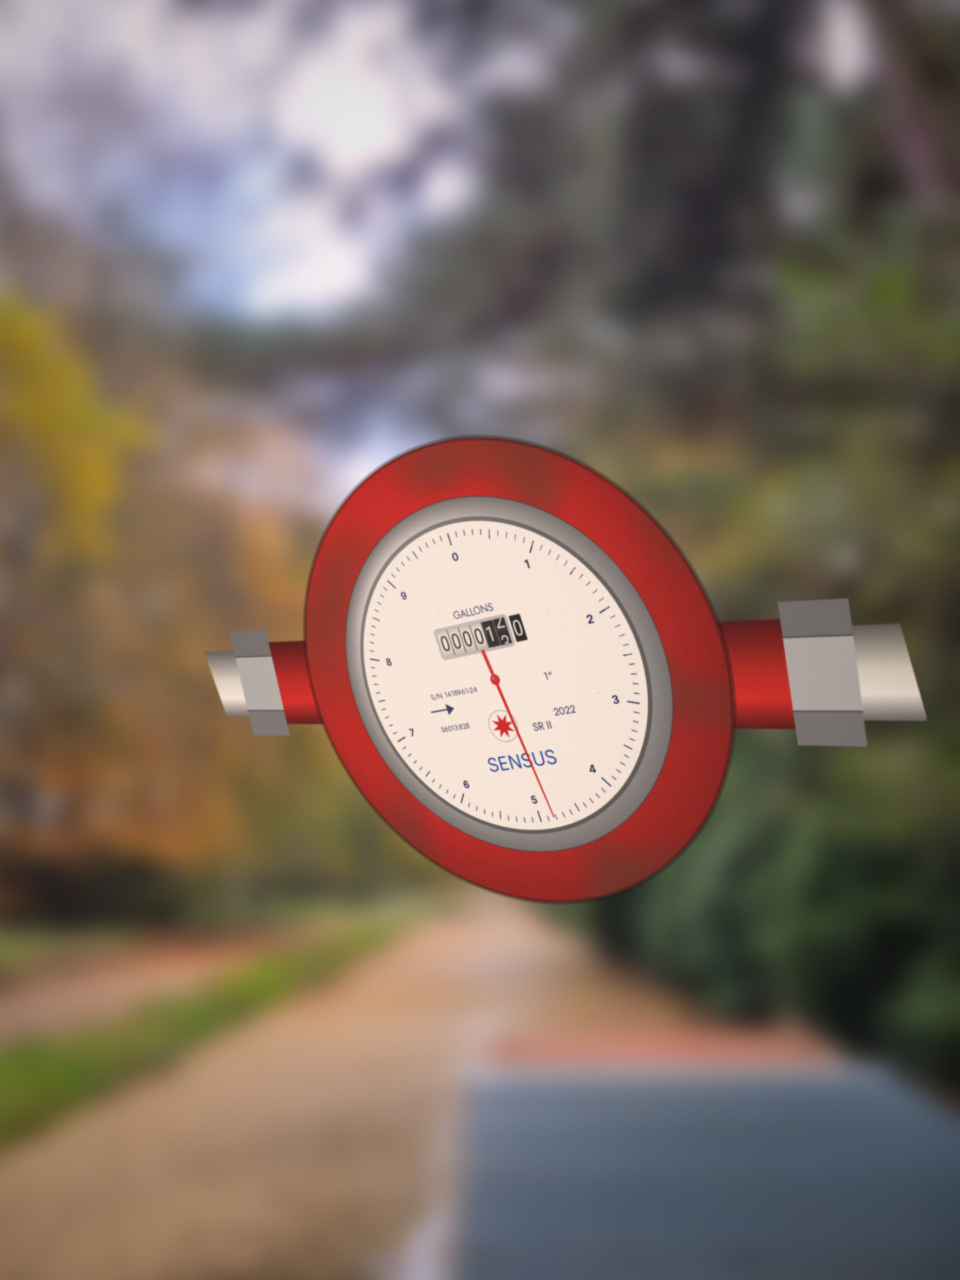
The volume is {"value": 124.8, "unit": "gal"}
